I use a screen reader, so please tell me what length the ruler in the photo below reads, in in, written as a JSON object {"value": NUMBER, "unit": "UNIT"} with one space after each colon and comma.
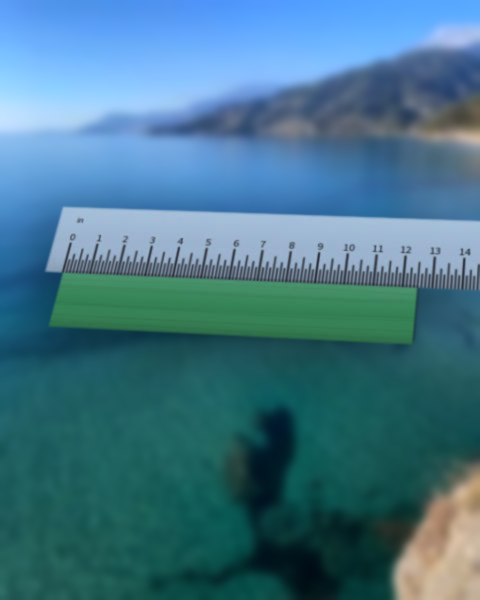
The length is {"value": 12.5, "unit": "in"}
